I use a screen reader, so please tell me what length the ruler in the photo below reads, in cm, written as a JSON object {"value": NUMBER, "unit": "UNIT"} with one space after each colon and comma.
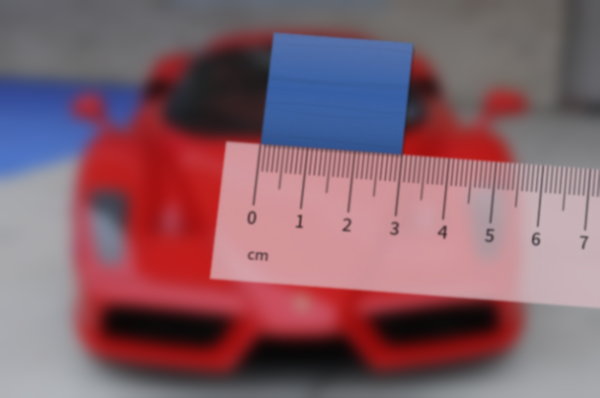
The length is {"value": 3, "unit": "cm"}
